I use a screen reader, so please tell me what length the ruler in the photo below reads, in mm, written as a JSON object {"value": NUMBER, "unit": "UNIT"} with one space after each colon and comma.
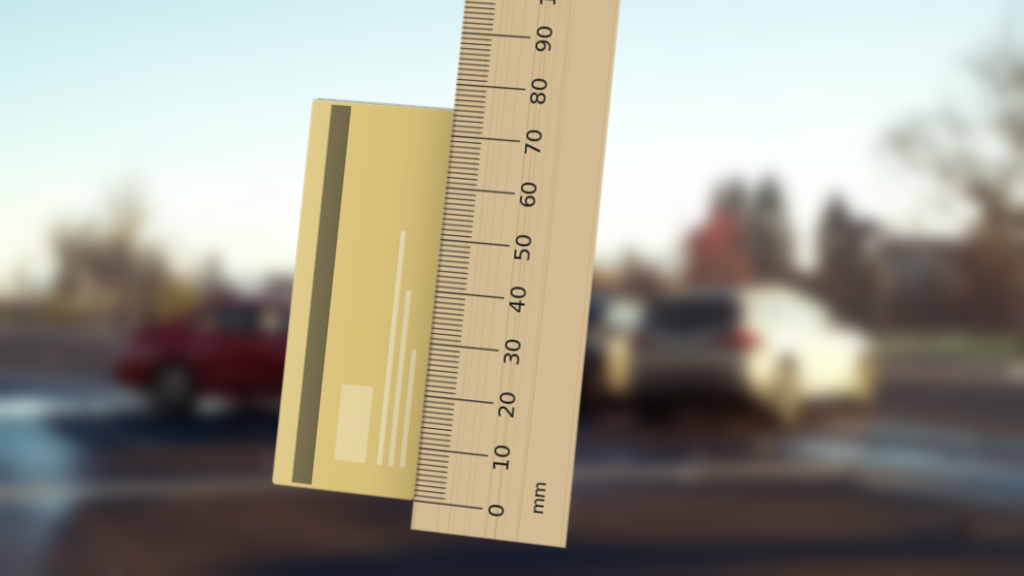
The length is {"value": 75, "unit": "mm"}
